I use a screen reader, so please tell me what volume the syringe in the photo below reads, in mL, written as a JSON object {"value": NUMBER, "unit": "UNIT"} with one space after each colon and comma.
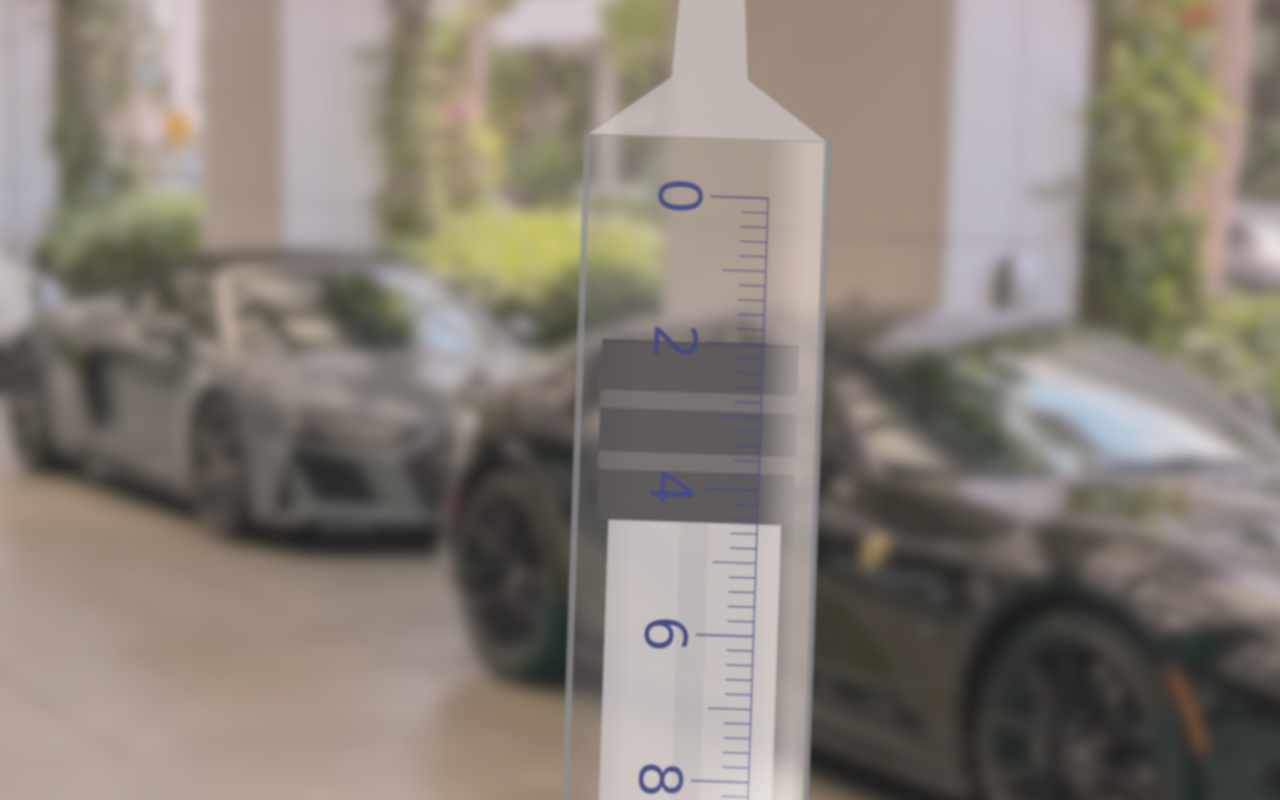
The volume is {"value": 2, "unit": "mL"}
